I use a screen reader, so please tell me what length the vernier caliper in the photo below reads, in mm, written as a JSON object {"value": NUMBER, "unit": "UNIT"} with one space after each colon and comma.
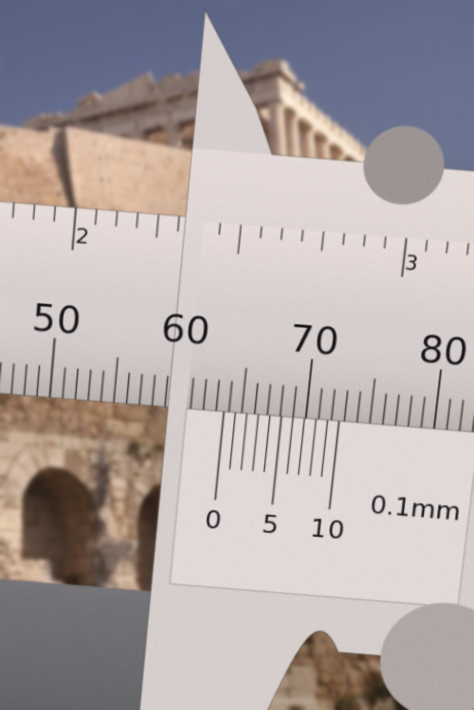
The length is {"value": 63.6, "unit": "mm"}
